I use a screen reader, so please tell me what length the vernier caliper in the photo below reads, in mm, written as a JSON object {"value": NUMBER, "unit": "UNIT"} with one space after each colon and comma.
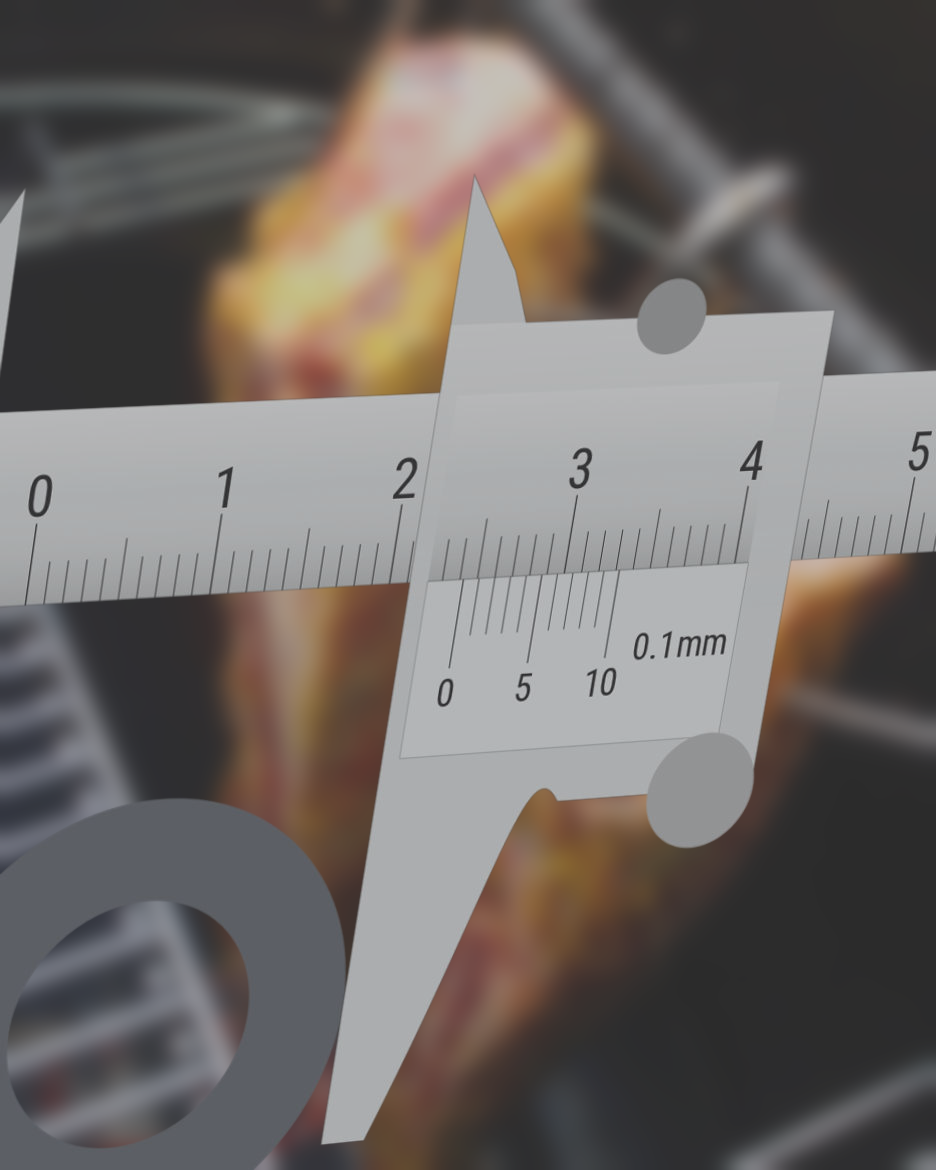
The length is {"value": 24.2, "unit": "mm"}
